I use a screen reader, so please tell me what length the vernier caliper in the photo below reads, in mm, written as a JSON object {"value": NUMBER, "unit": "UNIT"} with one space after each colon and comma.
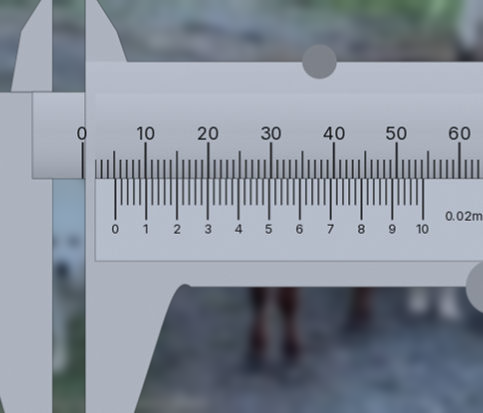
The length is {"value": 5.2, "unit": "mm"}
